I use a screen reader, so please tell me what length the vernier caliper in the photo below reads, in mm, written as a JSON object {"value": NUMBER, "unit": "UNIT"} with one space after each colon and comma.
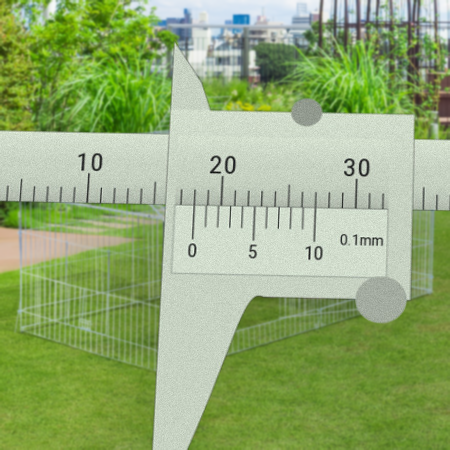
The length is {"value": 18.0, "unit": "mm"}
